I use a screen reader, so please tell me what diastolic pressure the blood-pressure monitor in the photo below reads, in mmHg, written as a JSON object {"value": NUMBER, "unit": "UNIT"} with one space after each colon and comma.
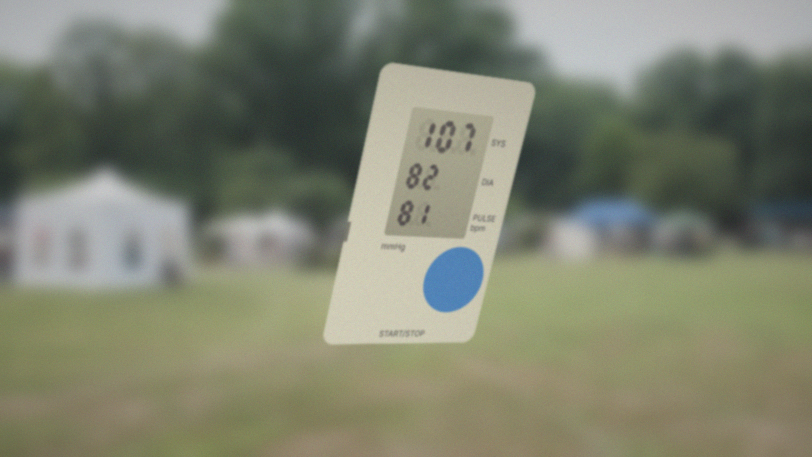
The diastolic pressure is {"value": 82, "unit": "mmHg"}
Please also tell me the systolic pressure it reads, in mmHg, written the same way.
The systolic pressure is {"value": 107, "unit": "mmHg"}
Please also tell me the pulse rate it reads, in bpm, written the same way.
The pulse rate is {"value": 81, "unit": "bpm"}
